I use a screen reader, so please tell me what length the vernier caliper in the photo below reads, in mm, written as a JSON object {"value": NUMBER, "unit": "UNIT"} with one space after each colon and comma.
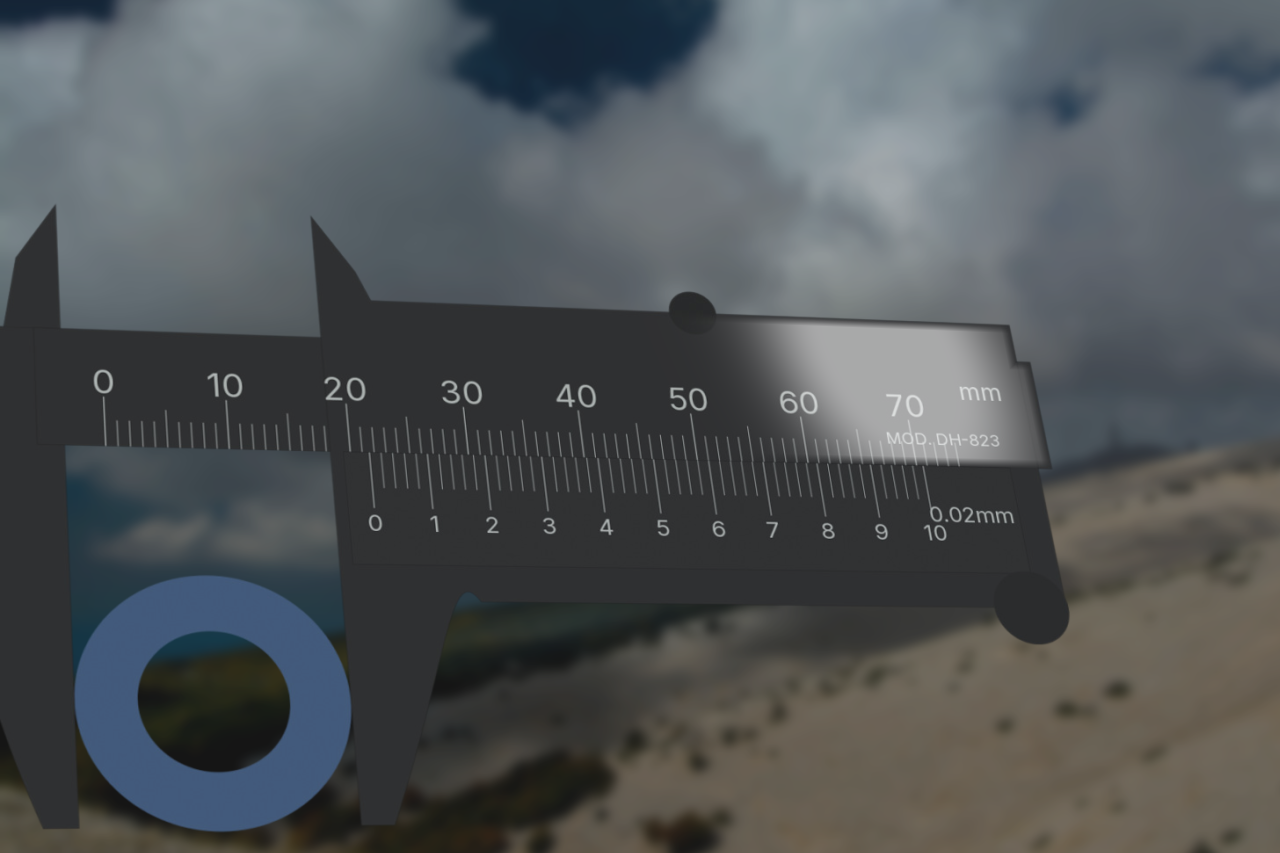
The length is {"value": 21.6, "unit": "mm"}
